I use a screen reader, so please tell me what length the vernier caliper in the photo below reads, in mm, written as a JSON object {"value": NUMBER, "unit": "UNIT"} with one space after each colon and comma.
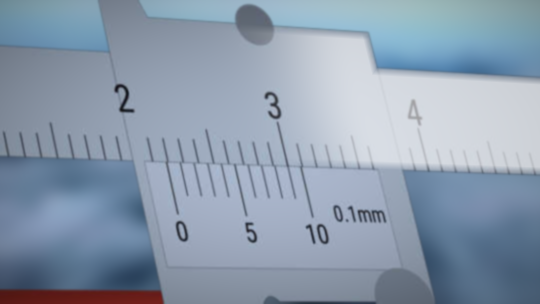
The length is {"value": 21.9, "unit": "mm"}
